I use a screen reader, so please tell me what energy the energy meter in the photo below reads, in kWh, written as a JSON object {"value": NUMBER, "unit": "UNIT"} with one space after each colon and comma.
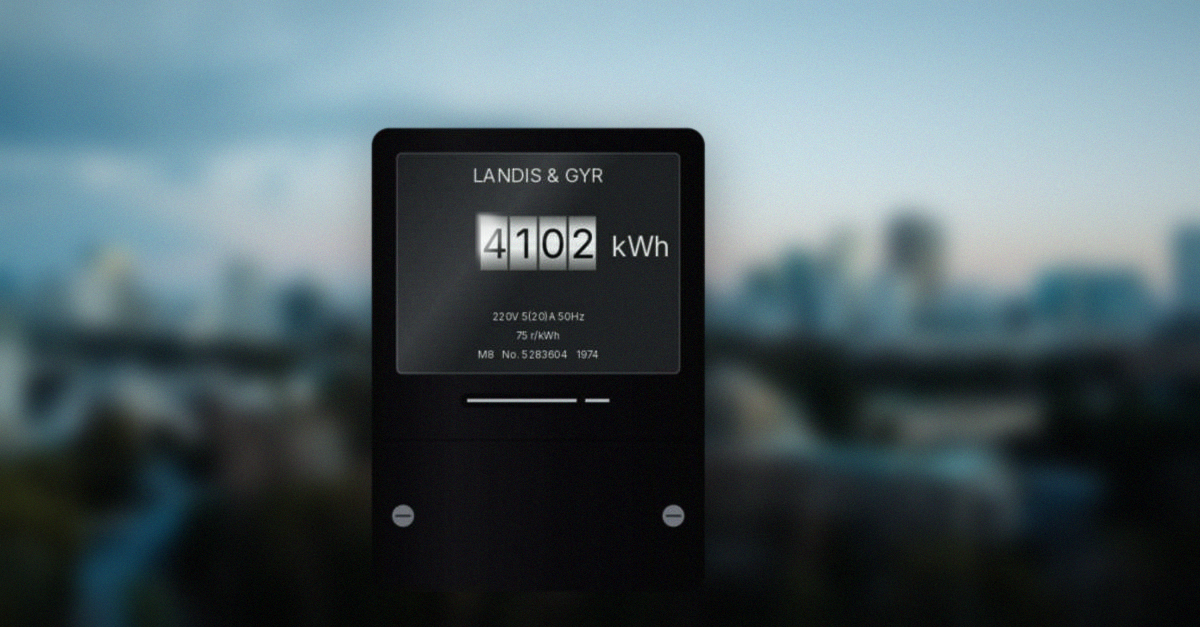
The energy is {"value": 4102, "unit": "kWh"}
